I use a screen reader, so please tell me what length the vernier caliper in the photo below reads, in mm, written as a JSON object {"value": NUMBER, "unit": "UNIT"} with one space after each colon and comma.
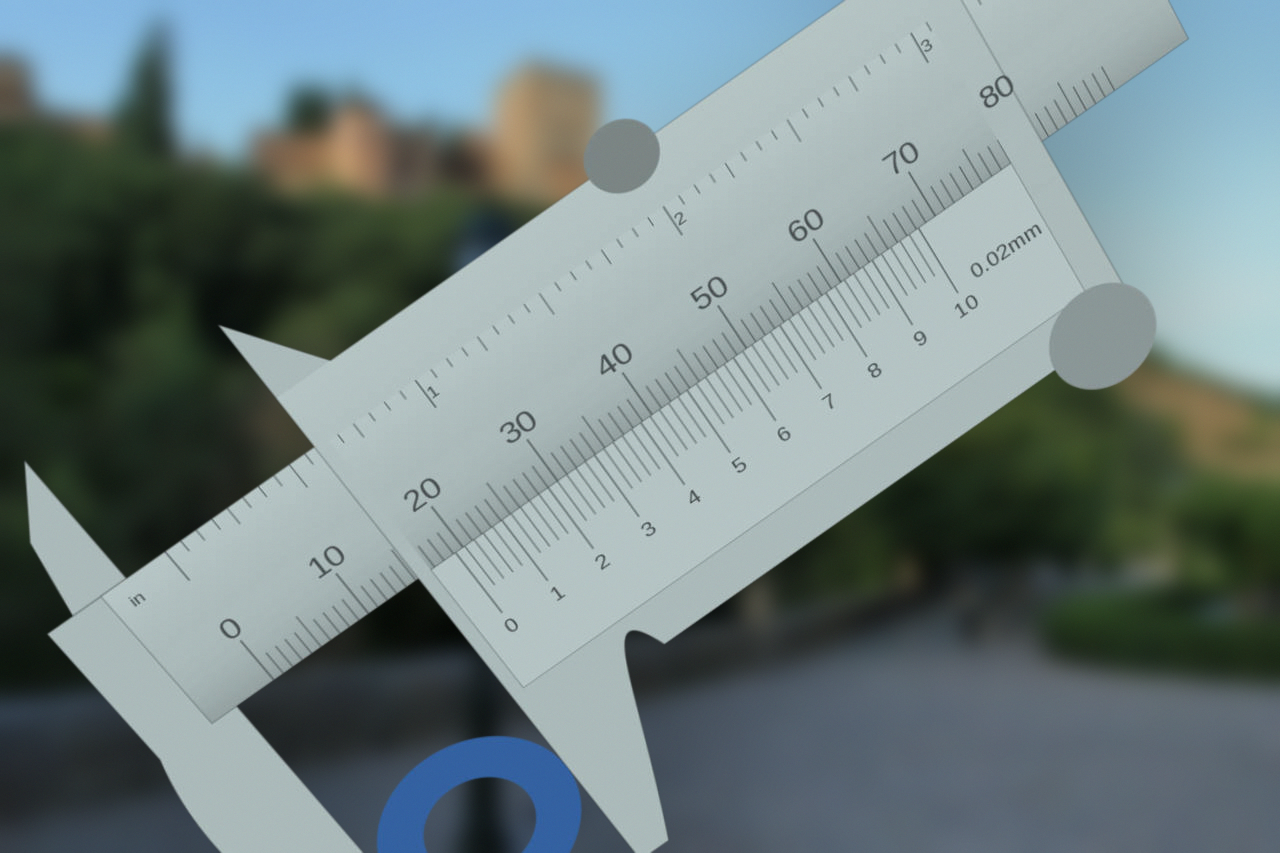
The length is {"value": 19.2, "unit": "mm"}
